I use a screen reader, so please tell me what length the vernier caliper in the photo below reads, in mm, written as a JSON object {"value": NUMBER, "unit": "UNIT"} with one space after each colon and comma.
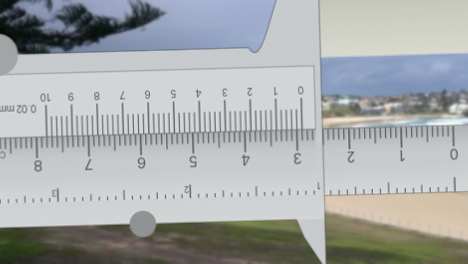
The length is {"value": 29.0, "unit": "mm"}
